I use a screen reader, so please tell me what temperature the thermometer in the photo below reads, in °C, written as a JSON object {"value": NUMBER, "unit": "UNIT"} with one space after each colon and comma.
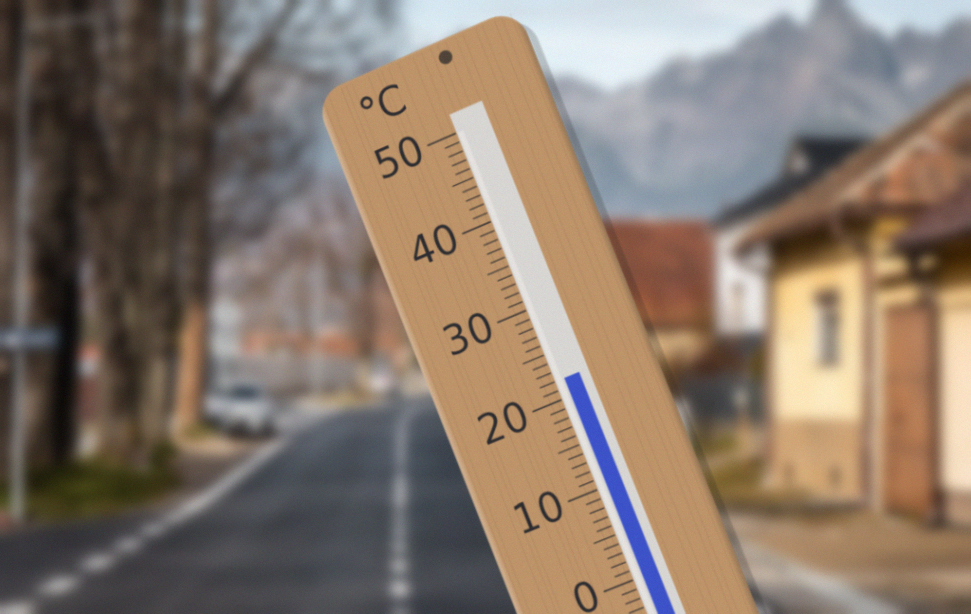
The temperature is {"value": 22, "unit": "°C"}
